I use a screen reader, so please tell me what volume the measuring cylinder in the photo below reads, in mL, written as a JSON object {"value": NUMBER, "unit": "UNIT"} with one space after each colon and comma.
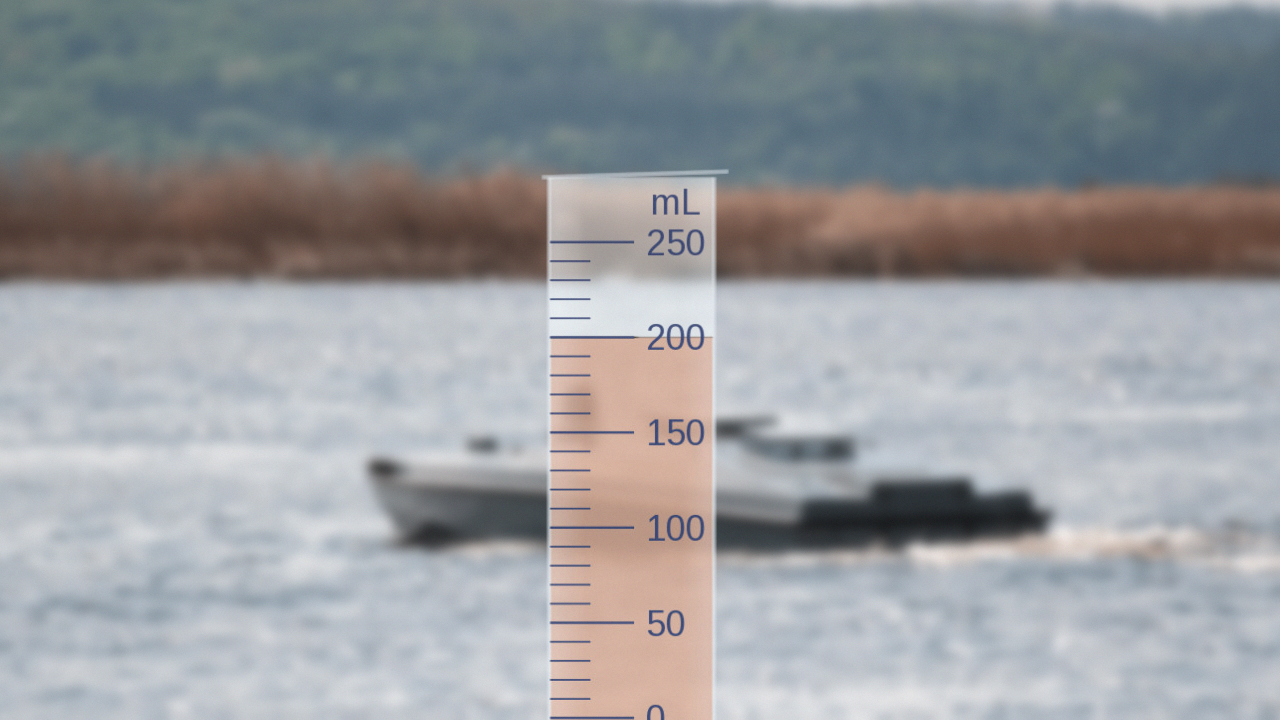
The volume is {"value": 200, "unit": "mL"}
